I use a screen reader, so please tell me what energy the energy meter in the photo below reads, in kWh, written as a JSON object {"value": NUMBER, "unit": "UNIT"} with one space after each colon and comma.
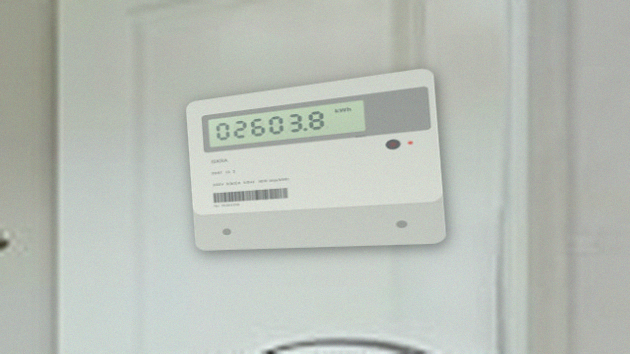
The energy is {"value": 2603.8, "unit": "kWh"}
